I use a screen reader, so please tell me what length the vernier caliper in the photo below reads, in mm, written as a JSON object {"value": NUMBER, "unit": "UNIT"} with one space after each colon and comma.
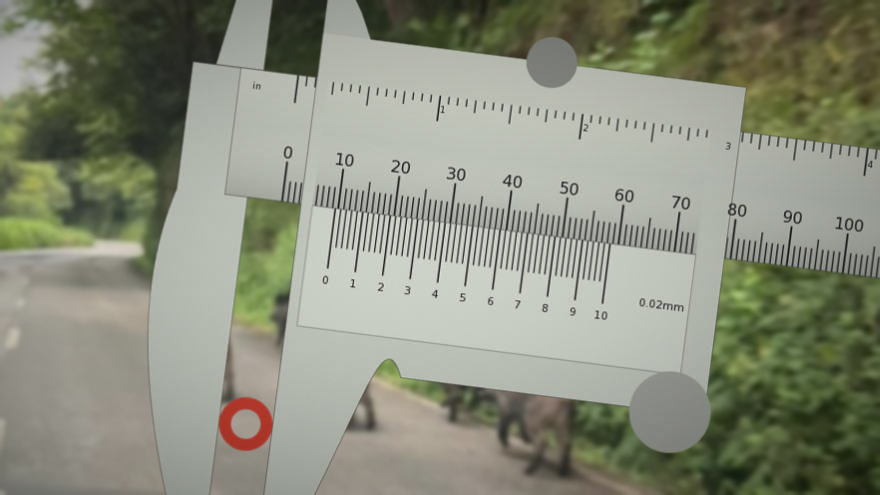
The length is {"value": 9.5, "unit": "mm"}
